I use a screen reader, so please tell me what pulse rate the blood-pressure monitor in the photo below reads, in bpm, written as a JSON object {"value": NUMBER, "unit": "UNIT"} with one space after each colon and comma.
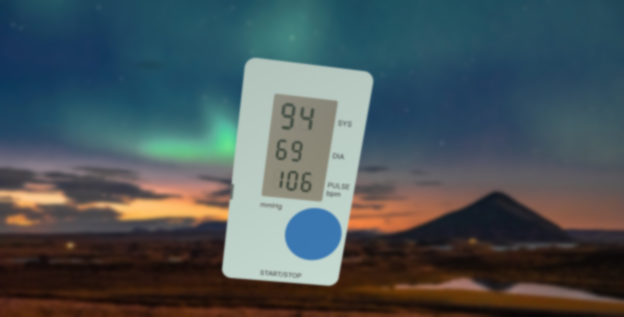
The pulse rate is {"value": 106, "unit": "bpm"}
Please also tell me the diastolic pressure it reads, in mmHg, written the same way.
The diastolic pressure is {"value": 69, "unit": "mmHg"}
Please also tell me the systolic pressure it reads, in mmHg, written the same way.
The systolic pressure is {"value": 94, "unit": "mmHg"}
